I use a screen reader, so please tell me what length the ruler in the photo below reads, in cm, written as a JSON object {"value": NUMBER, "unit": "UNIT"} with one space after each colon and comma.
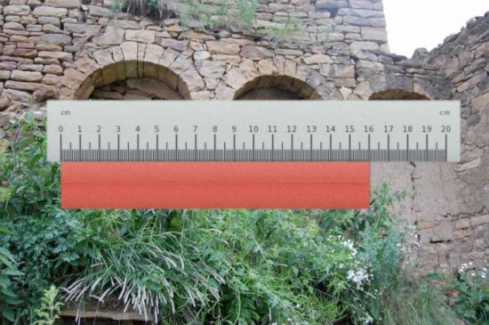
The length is {"value": 16, "unit": "cm"}
